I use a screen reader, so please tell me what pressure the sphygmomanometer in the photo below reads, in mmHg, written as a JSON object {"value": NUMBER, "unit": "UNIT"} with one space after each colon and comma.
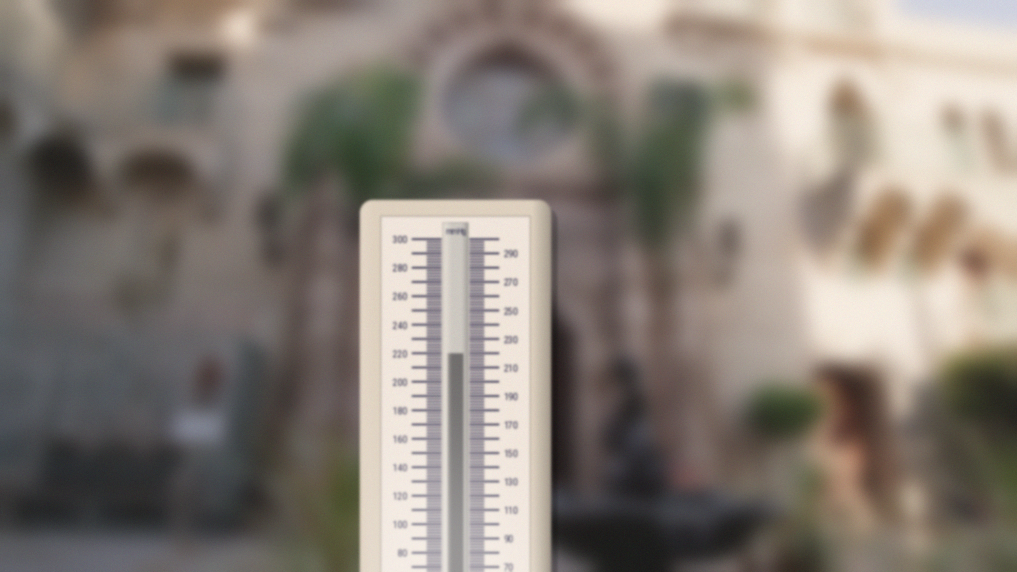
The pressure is {"value": 220, "unit": "mmHg"}
